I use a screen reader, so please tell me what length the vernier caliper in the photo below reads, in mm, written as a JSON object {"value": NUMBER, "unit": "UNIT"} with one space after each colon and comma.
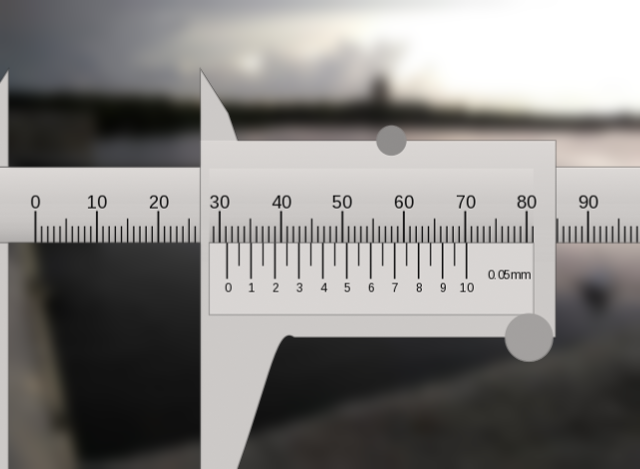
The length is {"value": 31.2, "unit": "mm"}
